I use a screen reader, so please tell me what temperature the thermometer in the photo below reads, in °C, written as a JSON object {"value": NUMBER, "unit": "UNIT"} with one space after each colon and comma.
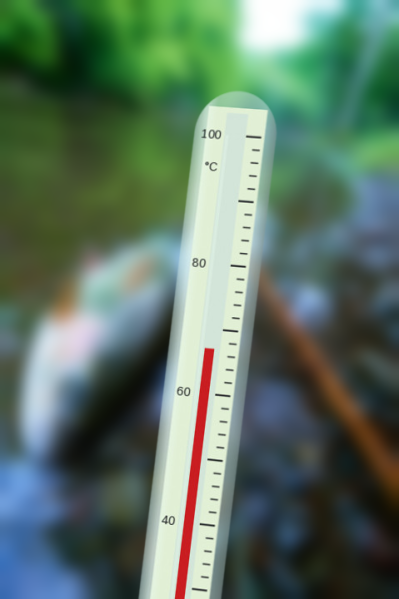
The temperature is {"value": 67, "unit": "°C"}
